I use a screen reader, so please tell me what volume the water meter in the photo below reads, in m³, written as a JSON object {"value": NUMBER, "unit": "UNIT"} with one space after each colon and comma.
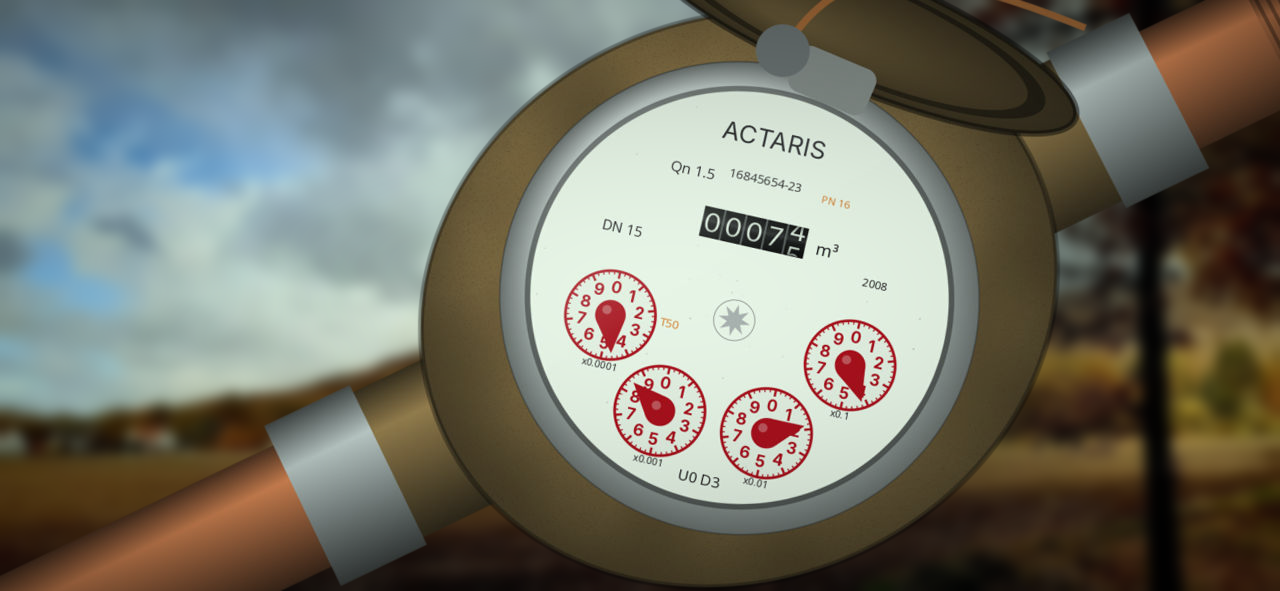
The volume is {"value": 74.4184, "unit": "m³"}
